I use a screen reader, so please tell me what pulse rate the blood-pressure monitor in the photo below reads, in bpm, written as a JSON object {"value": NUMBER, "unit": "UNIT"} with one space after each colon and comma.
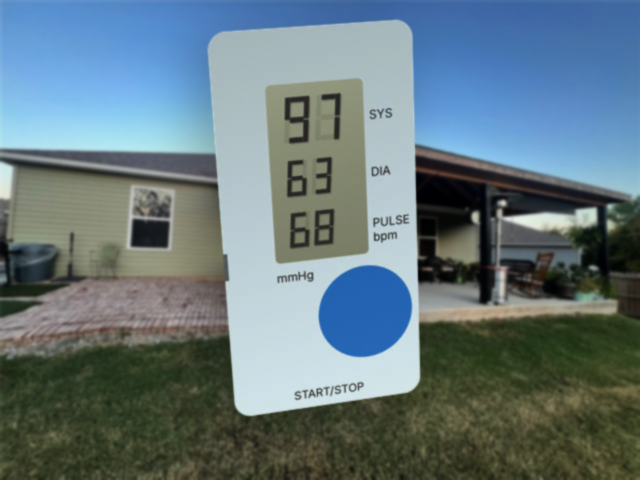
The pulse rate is {"value": 68, "unit": "bpm"}
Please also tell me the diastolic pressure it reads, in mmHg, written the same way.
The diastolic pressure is {"value": 63, "unit": "mmHg"}
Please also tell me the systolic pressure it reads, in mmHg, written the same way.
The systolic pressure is {"value": 97, "unit": "mmHg"}
